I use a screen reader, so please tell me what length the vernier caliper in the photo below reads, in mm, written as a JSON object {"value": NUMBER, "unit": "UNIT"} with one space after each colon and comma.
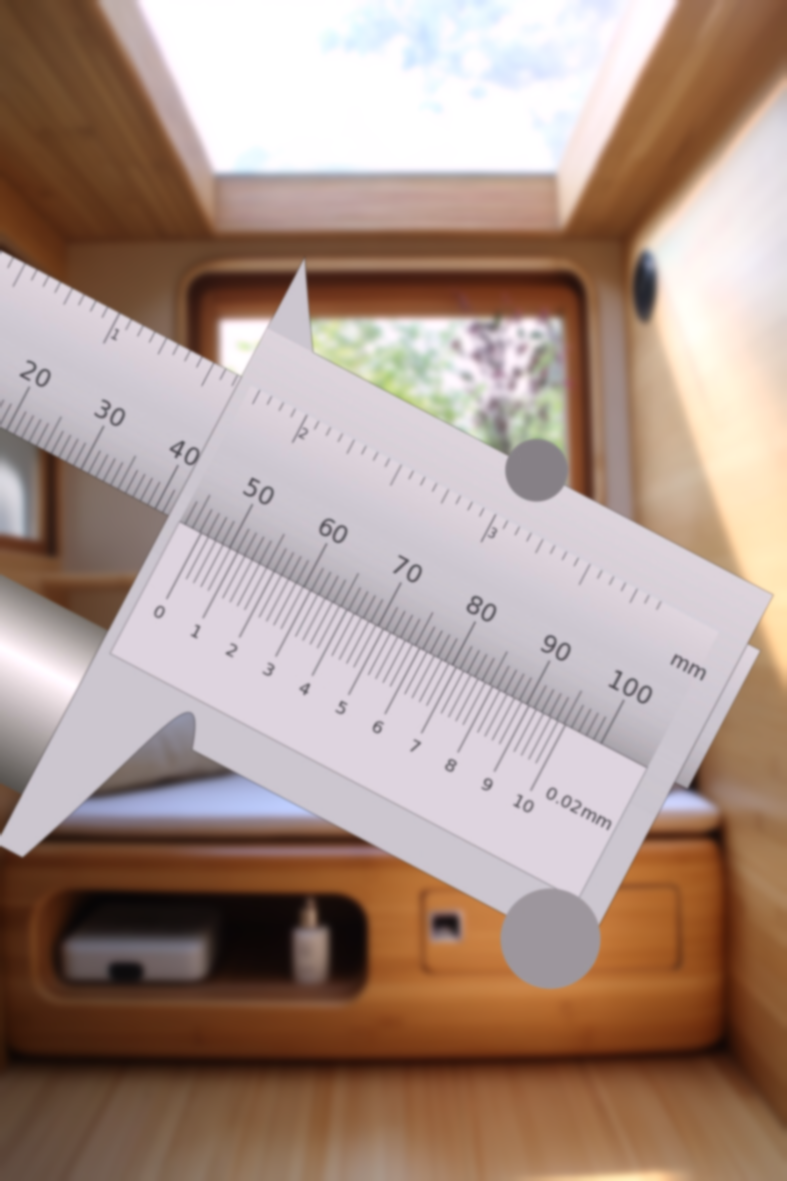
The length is {"value": 46.2, "unit": "mm"}
